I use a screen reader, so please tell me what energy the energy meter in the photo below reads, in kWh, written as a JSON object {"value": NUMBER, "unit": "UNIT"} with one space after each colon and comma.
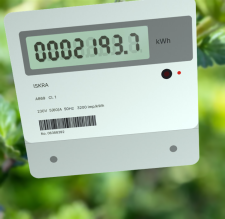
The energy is {"value": 2193.7, "unit": "kWh"}
